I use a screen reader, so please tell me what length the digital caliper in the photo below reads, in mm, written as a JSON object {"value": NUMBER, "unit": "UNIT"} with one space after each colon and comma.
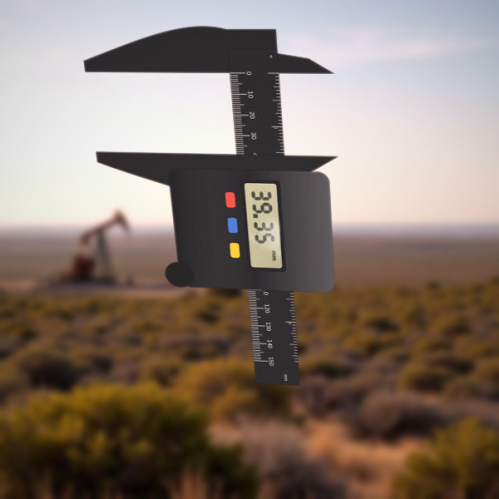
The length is {"value": 39.35, "unit": "mm"}
